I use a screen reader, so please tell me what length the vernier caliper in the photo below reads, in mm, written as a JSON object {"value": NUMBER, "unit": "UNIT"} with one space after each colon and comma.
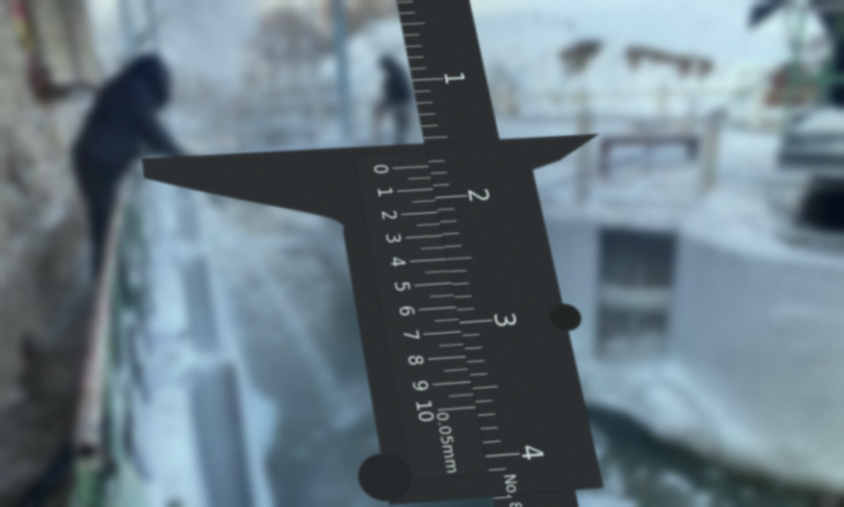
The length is {"value": 17.4, "unit": "mm"}
